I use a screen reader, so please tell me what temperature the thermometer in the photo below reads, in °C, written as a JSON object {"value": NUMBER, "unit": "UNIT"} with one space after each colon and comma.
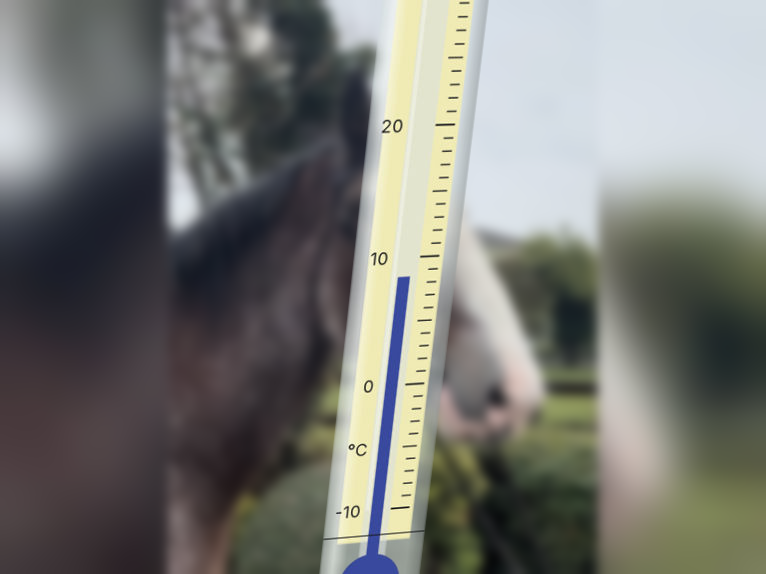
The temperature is {"value": 8.5, "unit": "°C"}
